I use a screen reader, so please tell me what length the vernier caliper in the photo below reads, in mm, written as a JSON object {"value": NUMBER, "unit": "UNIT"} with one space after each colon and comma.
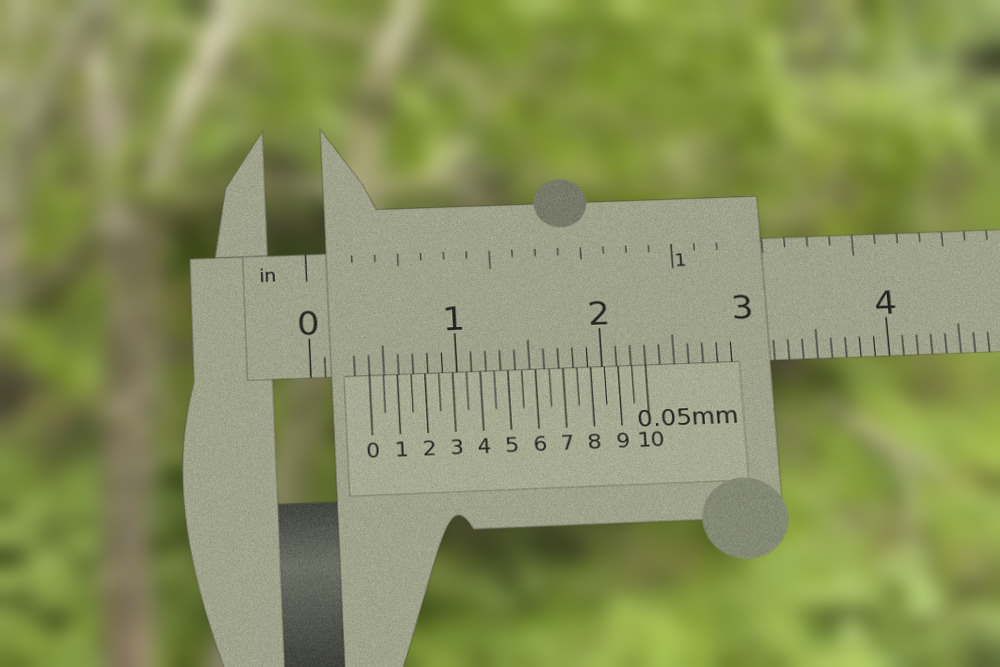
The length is {"value": 4.0, "unit": "mm"}
